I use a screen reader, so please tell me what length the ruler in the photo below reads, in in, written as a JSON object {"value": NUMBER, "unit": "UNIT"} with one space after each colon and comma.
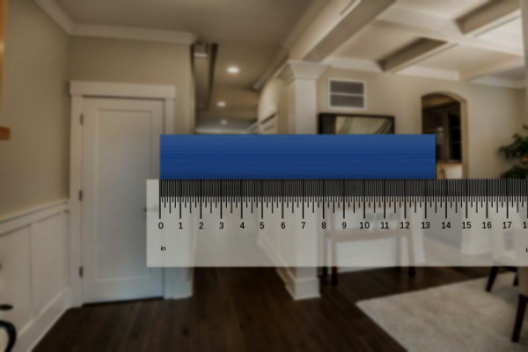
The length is {"value": 13.5, "unit": "in"}
